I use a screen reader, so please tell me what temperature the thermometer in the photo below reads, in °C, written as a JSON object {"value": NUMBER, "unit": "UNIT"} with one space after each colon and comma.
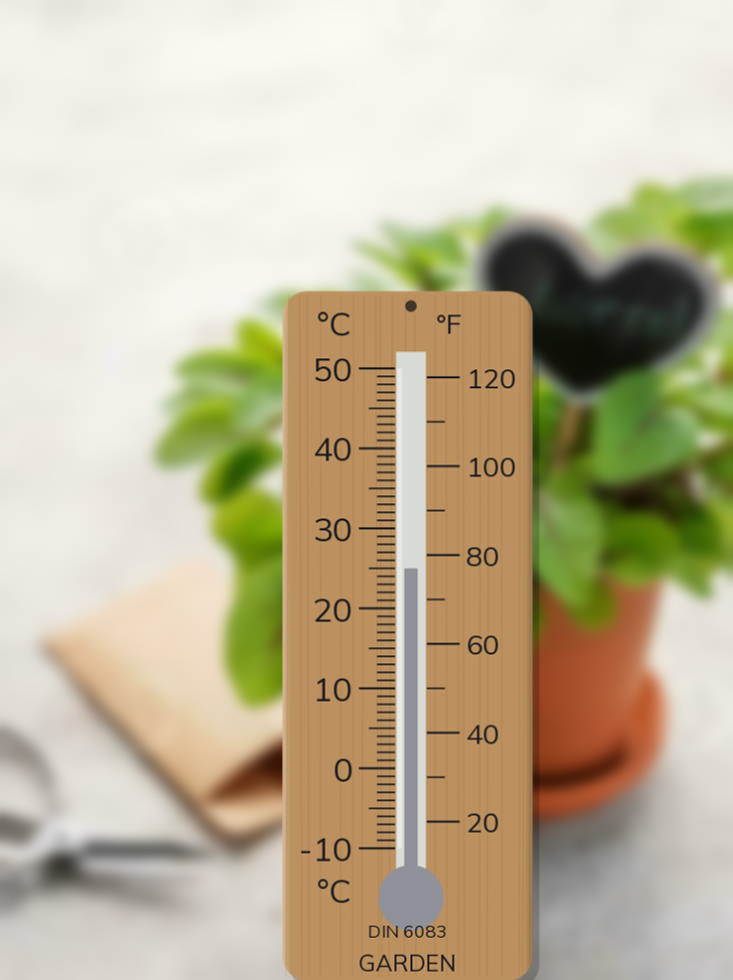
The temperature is {"value": 25, "unit": "°C"}
